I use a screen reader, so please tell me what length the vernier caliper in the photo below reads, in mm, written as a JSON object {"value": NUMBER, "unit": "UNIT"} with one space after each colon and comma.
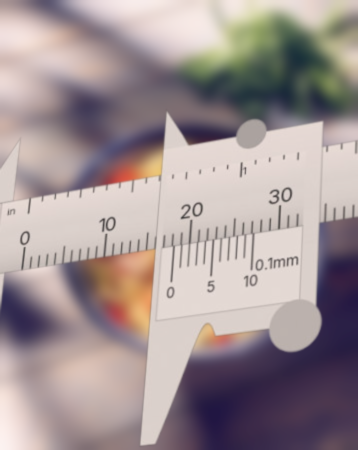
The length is {"value": 18.2, "unit": "mm"}
